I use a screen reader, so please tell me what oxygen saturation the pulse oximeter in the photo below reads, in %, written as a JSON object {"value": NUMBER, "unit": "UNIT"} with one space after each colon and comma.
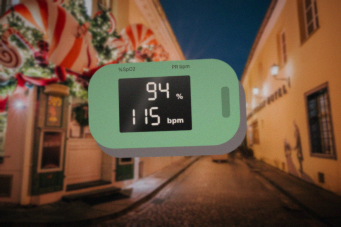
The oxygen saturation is {"value": 94, "unit": "%"}
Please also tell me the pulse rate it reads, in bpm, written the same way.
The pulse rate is {"value": 115, "unit": "bpm"}
